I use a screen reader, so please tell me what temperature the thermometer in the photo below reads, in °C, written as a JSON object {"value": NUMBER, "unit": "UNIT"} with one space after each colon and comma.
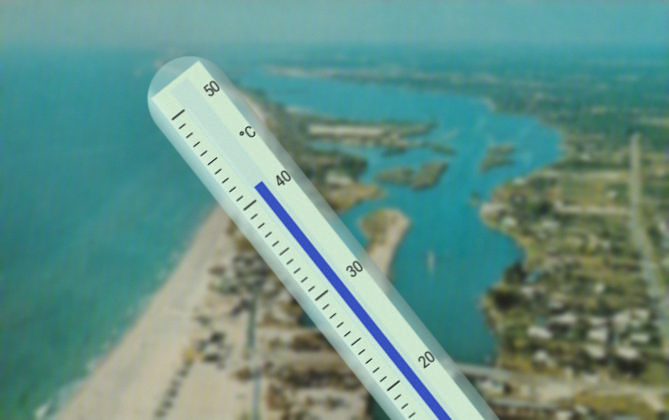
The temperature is {"value": 41, "unit": "°C"}
